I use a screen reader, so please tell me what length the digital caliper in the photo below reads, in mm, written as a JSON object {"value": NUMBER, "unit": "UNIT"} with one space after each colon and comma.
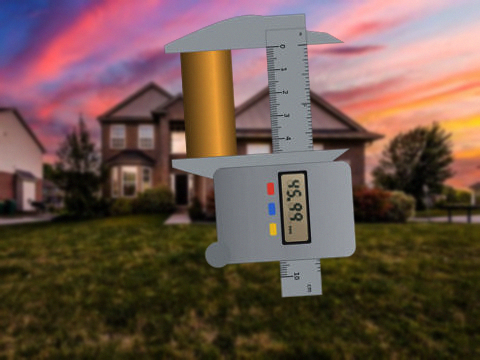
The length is {"value": 45.99, "unit": "mm"}
